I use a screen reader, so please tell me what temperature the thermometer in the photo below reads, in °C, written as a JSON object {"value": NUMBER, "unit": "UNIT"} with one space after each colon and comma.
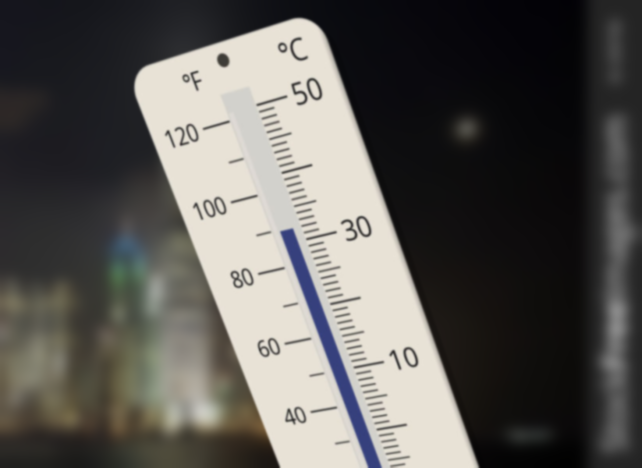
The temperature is {"value": 32, "unit": "°C"}
